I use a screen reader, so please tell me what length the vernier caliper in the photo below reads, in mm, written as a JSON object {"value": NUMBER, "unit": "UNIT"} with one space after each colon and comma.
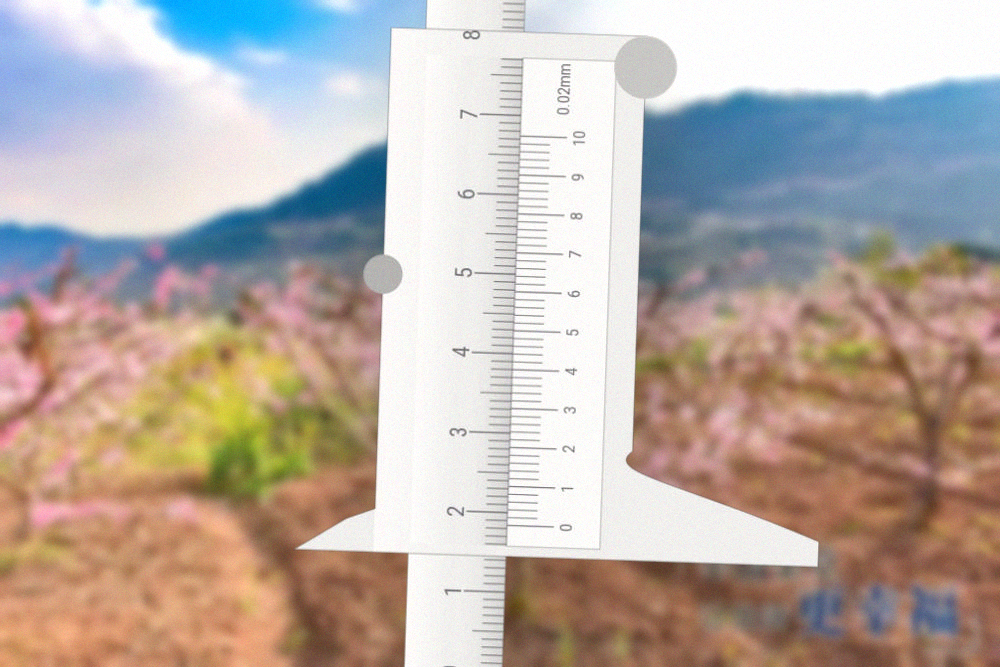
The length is {"value": 18.4, "unit": "mm"}
